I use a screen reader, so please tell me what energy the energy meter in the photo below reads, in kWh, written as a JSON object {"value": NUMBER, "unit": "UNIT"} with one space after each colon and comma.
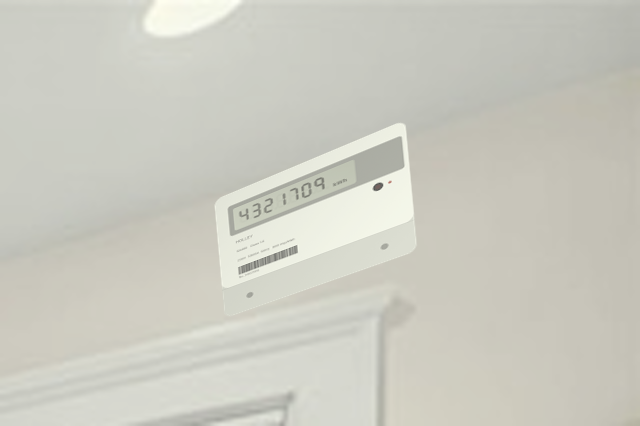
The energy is {"value": 4321709, "unit": "kWh"}
